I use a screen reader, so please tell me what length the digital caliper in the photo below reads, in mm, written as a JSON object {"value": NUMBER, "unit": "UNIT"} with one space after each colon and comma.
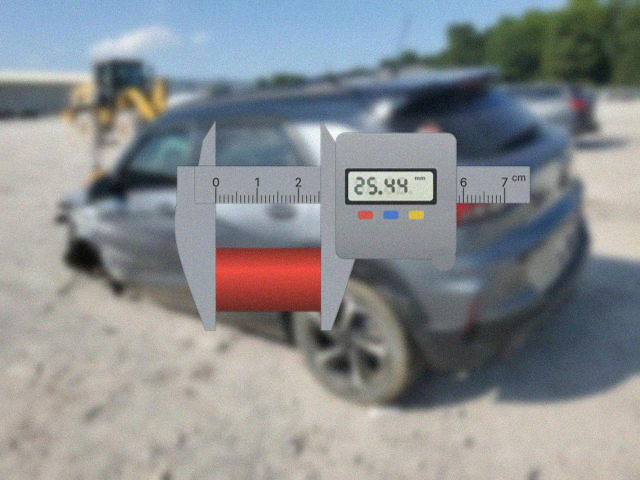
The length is {"value": 25.44, "unit": "mm"}
